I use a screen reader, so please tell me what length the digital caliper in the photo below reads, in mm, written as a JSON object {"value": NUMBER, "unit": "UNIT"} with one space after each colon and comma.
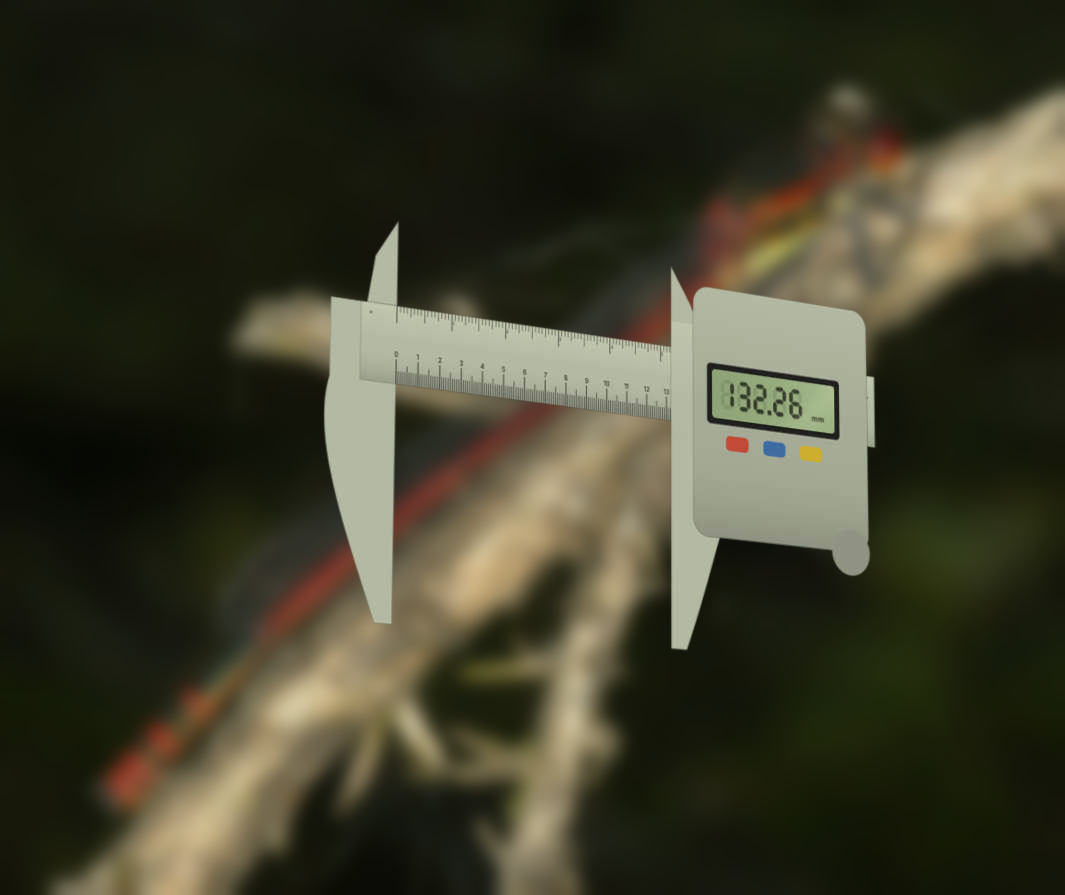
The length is {"value": 132.26, "unit": "mm"}
